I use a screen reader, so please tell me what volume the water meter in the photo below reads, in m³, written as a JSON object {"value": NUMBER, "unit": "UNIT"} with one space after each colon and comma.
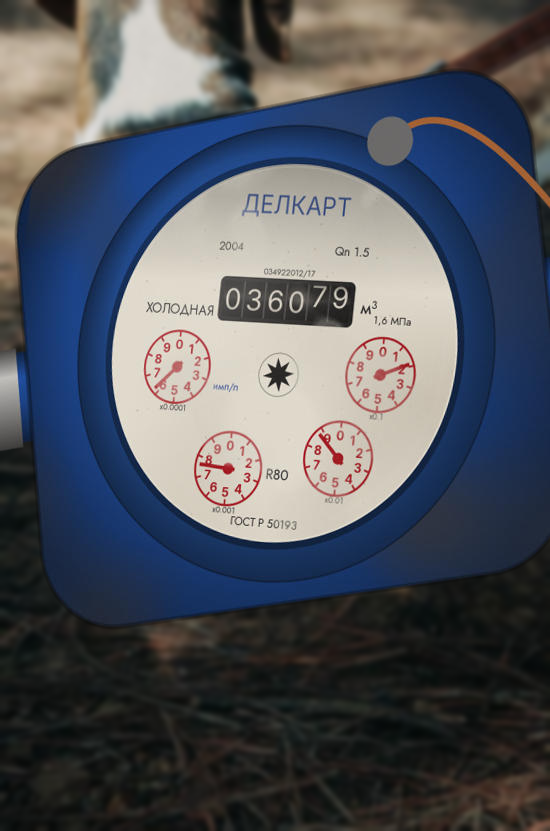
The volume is {"value": 36079.1876, "unit": "m³"}
